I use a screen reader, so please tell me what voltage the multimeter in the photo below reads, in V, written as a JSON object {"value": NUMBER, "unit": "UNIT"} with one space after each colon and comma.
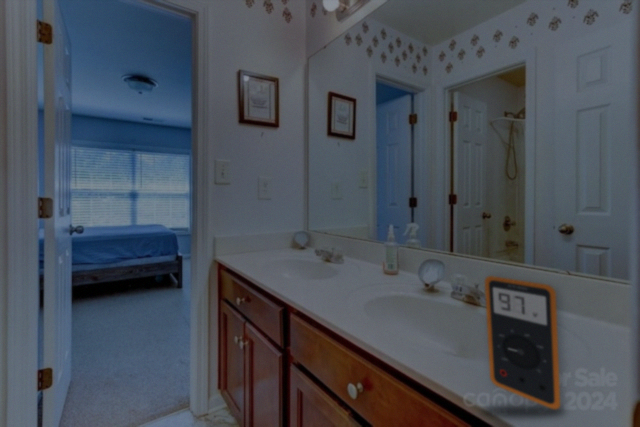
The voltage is {"value": 97, "unit": "V"}
